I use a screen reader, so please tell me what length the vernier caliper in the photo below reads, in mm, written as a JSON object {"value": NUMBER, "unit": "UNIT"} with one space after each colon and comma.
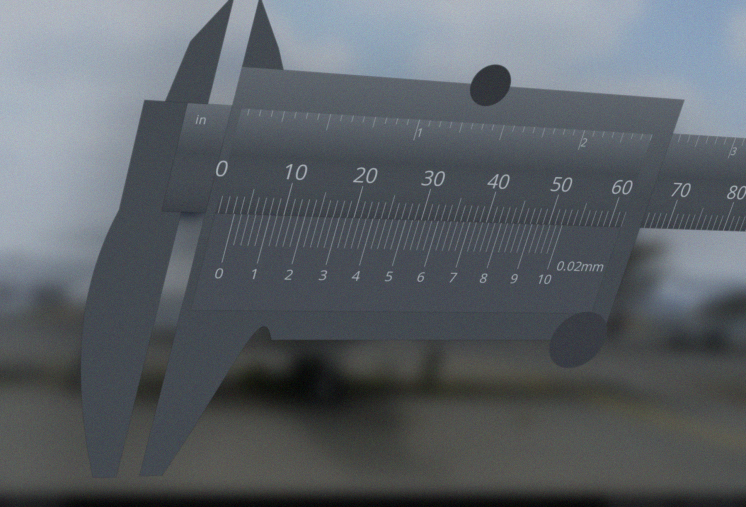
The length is {"value": 3.2, "unit": "mm"}
